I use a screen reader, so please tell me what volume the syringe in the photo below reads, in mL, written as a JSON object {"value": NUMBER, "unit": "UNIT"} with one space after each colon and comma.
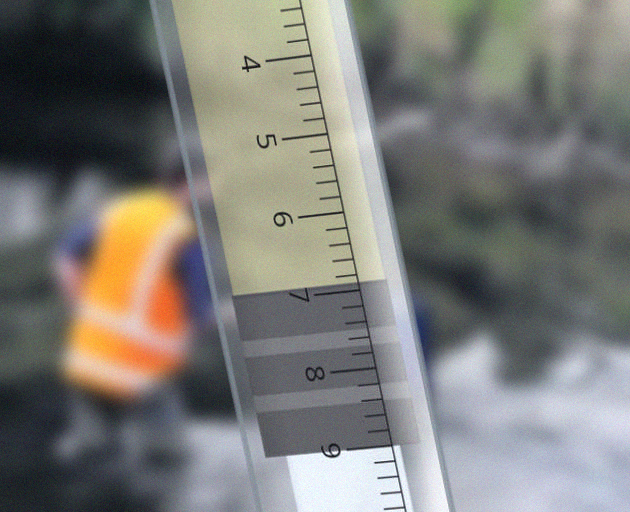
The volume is {"value": 6.9, "unit": "mL"}
